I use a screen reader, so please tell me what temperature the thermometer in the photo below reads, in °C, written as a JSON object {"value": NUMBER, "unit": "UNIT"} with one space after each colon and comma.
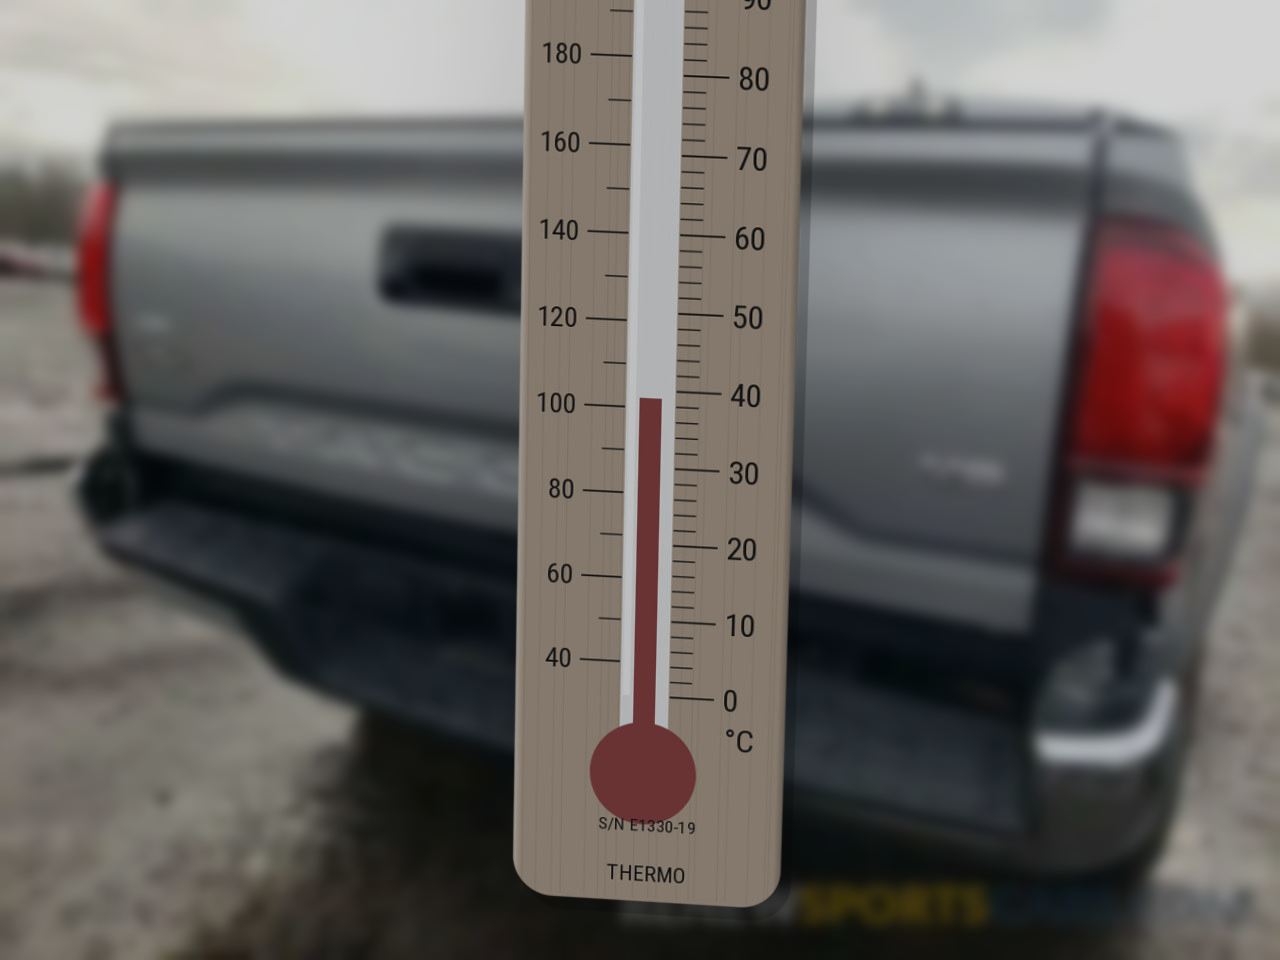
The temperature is {"value": 39, "unit": "°C"}
